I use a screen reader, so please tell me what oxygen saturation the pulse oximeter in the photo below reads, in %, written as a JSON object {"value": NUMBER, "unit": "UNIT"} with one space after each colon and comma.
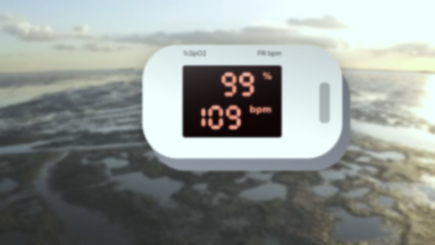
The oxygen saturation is {"value": 99, "unit": "%"}
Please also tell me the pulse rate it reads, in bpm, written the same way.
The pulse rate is {"value": 109, "unit": "bpm"}
